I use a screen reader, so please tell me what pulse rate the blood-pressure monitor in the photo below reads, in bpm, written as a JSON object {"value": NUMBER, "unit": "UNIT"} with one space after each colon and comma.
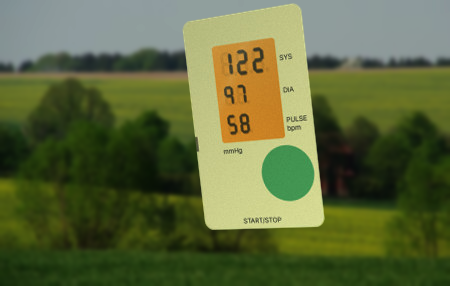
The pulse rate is {"value": 58, "unit": "bpm"}
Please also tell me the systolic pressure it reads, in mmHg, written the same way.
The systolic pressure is {"value": 122, "unit": "mmHg"}
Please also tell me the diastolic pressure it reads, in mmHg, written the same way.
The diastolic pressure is {"value": 97, "unit": "mmHg"}
